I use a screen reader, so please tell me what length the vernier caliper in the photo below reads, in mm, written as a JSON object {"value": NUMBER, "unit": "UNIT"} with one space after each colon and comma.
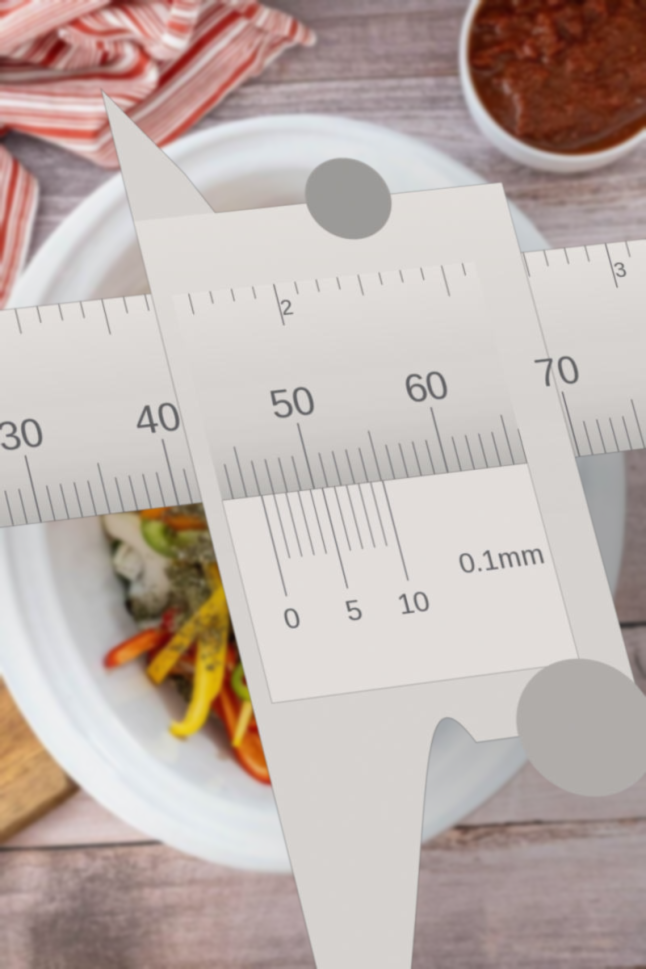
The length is {"value": 46.1, "unit": "mm"}
